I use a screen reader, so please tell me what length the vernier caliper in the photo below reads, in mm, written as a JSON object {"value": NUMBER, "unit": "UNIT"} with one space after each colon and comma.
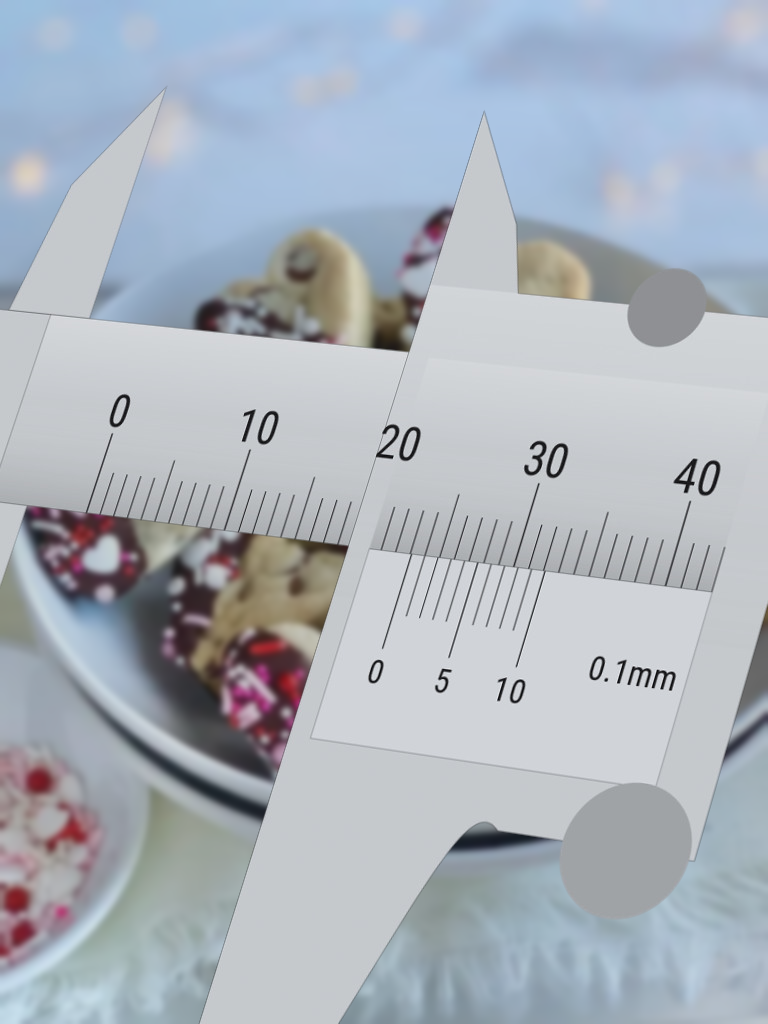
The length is {"value": 23.1, "unit": "mm"}
